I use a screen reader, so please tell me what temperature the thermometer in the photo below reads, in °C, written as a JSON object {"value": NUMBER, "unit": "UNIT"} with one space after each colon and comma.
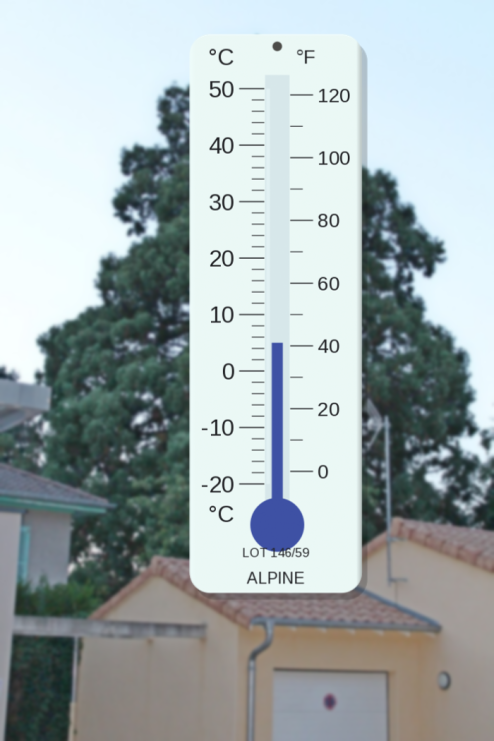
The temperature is {"value": 5, "unit": "°C"}
